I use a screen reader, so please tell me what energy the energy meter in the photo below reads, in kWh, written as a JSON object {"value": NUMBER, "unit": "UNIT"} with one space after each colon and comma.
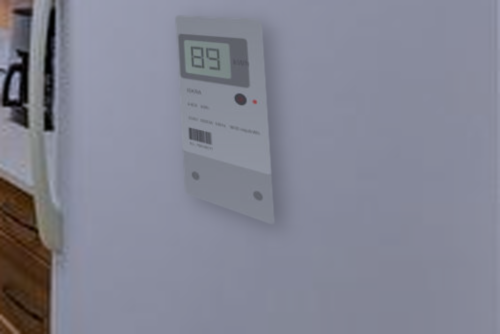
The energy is {"value": 89, "unit": "kWh"}
